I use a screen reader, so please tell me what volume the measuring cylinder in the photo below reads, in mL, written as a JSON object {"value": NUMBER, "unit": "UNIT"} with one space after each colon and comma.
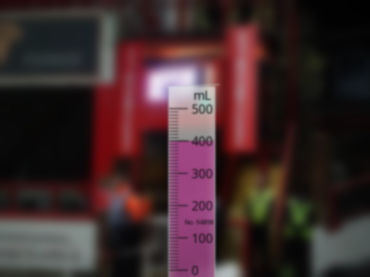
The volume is {"value": 400, "unit": "mL"}
